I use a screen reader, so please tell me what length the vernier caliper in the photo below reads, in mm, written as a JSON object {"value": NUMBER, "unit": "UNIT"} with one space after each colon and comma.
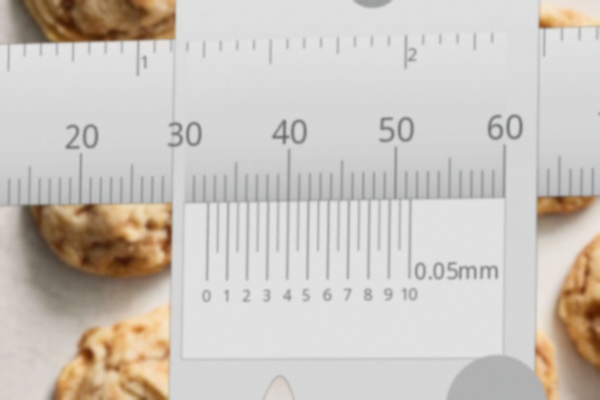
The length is {"value": 32.4, "unit": "mm"}
